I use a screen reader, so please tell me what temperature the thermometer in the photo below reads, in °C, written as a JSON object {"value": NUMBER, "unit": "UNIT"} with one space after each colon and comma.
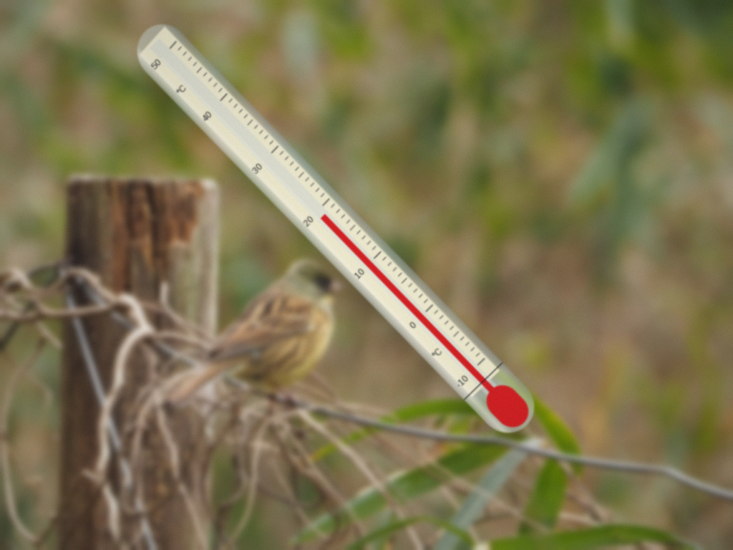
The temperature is {"value": 19, "unit": "°C"}
